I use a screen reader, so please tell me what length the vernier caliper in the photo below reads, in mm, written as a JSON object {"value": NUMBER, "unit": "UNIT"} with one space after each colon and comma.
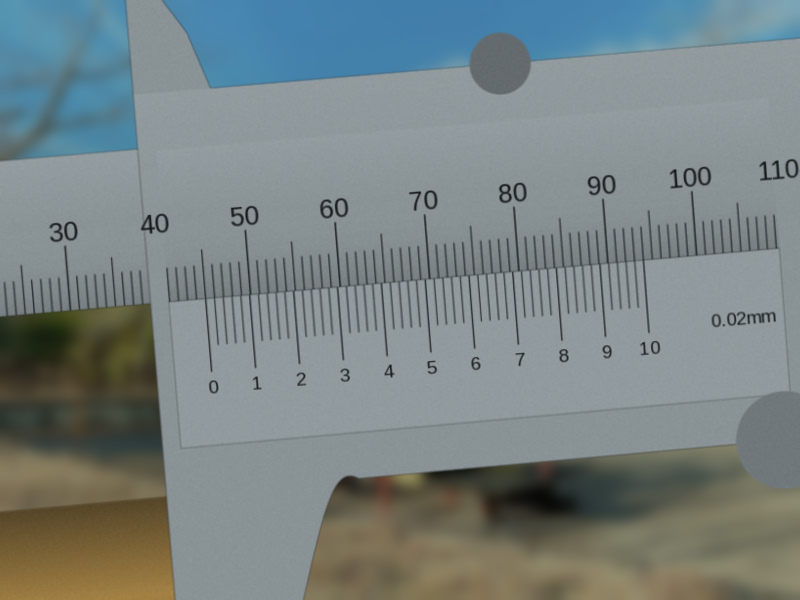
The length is {"value": 45.0, "unit": "mm"}
